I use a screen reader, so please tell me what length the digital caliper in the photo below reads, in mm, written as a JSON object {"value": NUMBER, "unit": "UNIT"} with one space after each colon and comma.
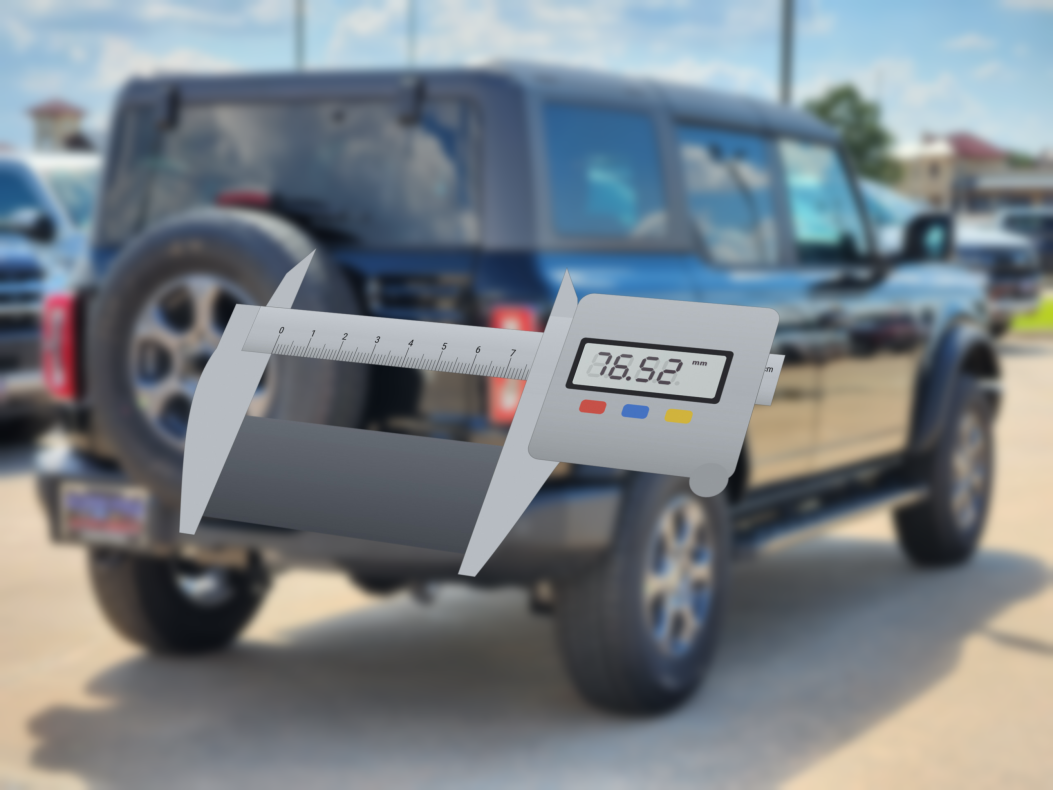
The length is {"value": 76.52, "unit": "mm"}
